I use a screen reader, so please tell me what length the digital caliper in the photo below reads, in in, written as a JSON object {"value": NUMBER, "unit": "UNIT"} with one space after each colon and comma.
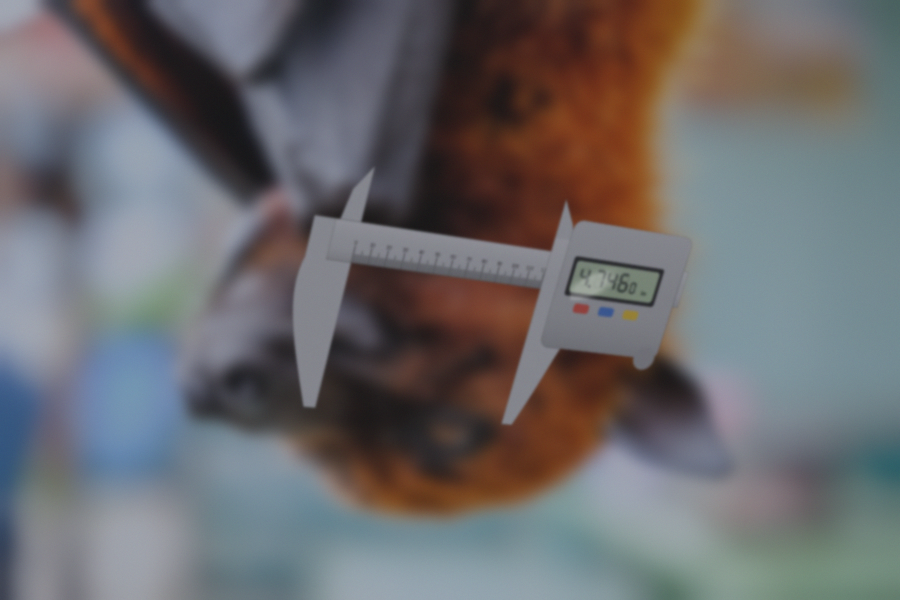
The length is {"value": 4.7460, "unit": "in"}
